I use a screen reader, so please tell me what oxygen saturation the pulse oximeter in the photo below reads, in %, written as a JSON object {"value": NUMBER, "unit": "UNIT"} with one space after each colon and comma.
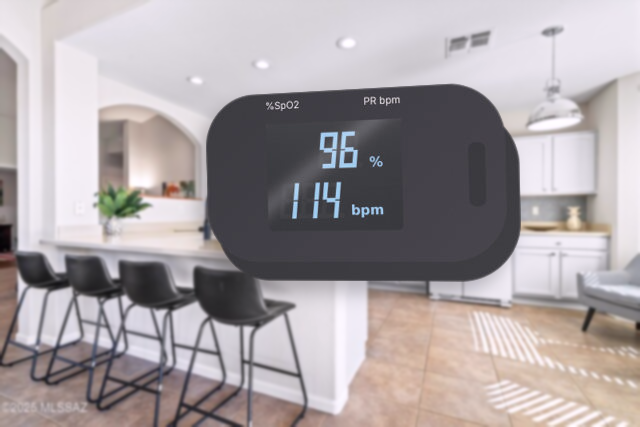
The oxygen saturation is {"value": 96, "unit": "%"}
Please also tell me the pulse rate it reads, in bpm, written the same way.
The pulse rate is {"value": 114, "unit": "bpm"}
